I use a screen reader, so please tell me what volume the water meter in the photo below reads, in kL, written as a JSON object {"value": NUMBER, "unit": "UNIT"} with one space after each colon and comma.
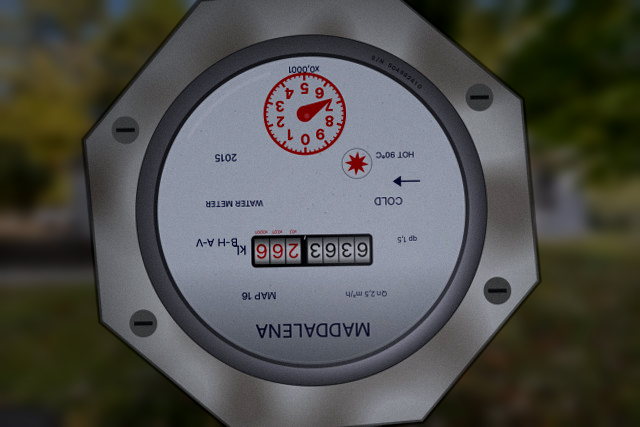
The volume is {"value": 6363.2666, "unit": "kL"}
